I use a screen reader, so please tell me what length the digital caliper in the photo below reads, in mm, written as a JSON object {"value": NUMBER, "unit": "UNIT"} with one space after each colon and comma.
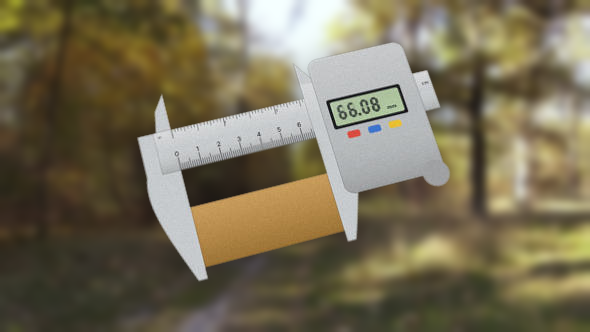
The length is {"value": 66.08, "unit": "mm"}
